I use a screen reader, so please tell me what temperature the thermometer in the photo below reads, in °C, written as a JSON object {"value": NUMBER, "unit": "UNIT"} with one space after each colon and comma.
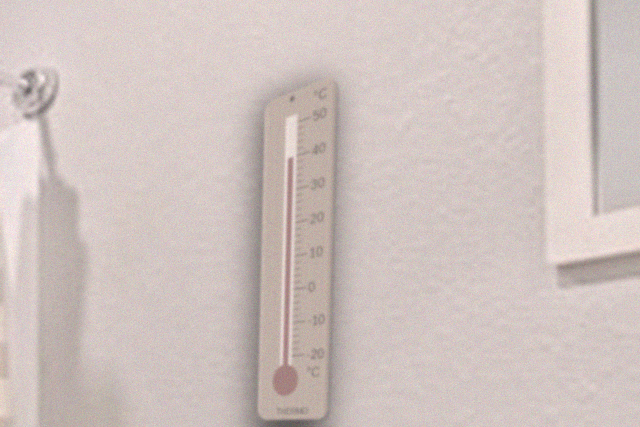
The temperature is {"value": 40, "unit": "°C"}
